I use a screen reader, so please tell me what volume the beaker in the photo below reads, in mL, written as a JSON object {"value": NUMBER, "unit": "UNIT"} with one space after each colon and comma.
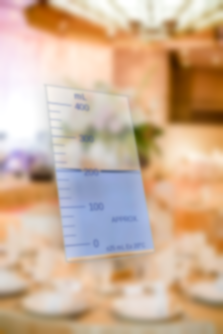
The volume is {"value": 200, "unit": "mL"}
